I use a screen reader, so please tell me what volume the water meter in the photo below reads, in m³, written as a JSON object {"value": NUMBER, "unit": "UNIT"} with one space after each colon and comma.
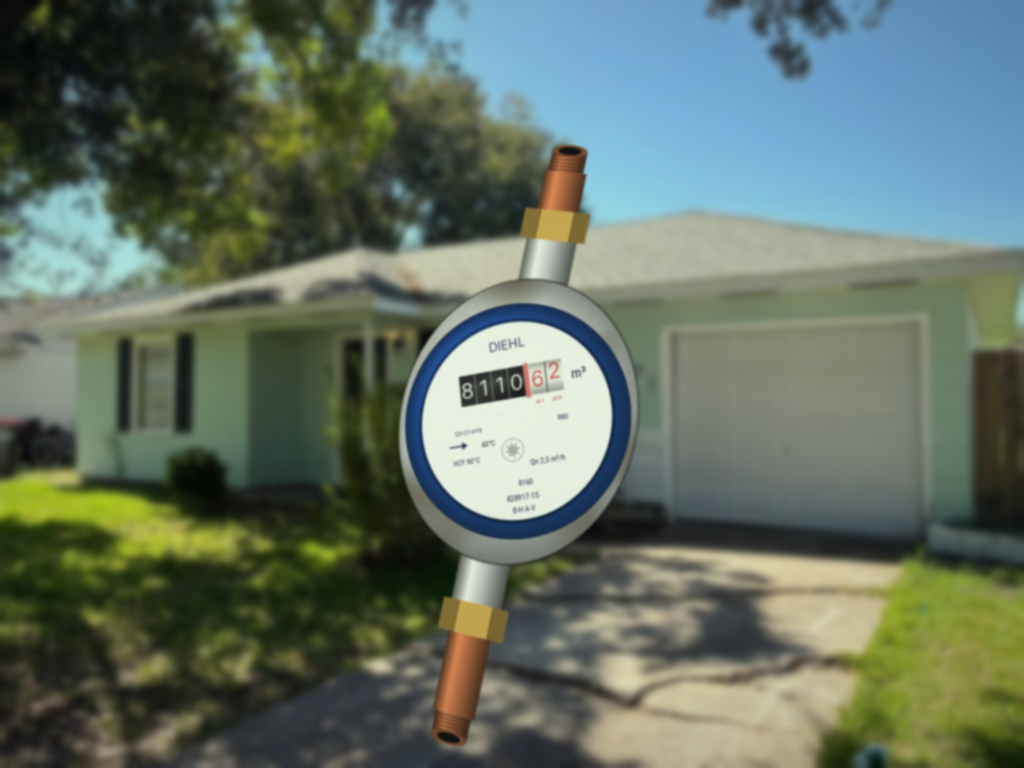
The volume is {"value": 8110.62, "unit": "m³"}
